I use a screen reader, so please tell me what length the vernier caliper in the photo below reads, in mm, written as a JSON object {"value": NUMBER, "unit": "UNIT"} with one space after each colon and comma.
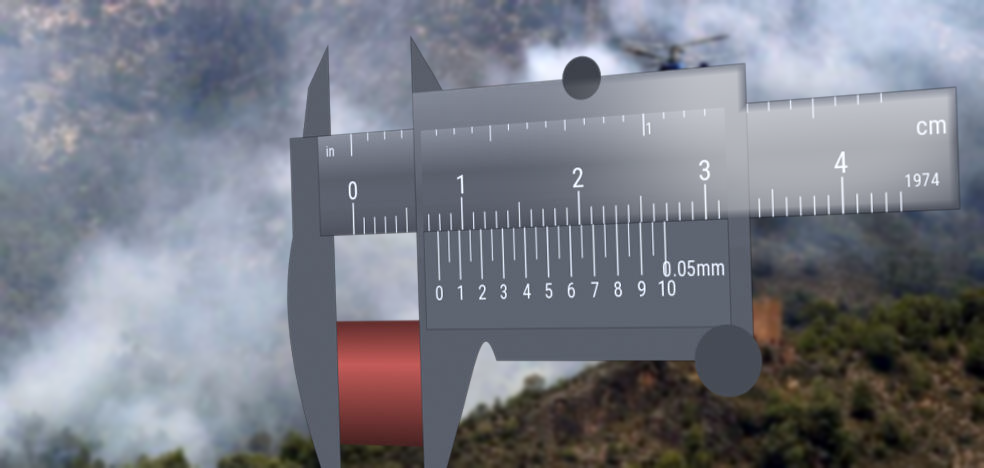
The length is {"value": 7.8, "unit": "mm"}
